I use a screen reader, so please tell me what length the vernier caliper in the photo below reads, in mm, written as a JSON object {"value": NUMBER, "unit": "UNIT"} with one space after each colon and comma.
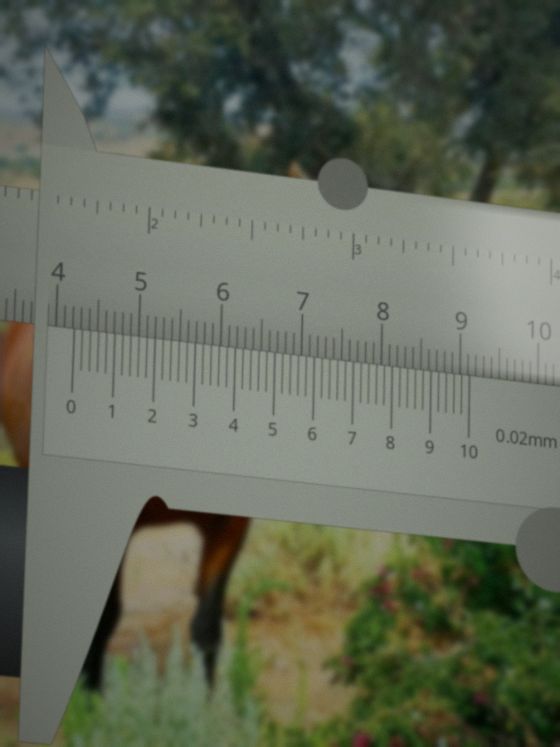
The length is {"value": 42.2, "unit": "mm"}
